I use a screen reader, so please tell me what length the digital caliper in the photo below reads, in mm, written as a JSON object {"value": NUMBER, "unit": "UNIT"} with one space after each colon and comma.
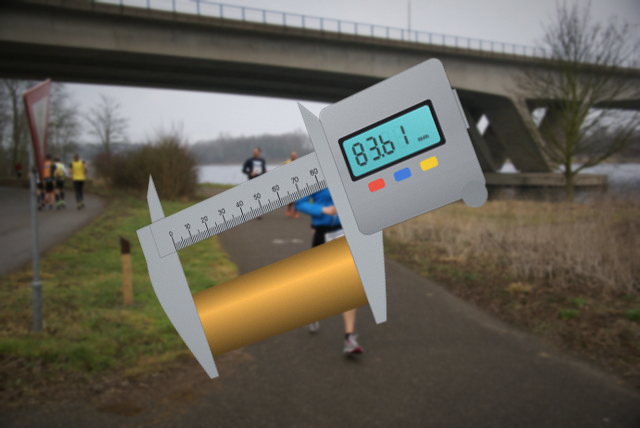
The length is {"value": 83.61, "unit": "mm"}
